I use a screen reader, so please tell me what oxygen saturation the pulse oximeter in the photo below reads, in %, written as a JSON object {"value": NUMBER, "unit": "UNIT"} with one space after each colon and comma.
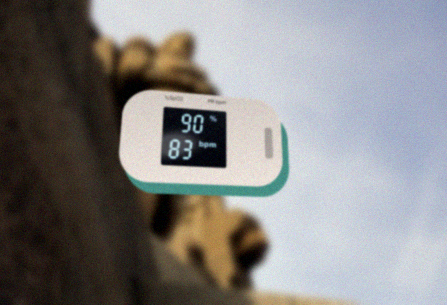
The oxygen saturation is {"value": 90, "unit": "%"}
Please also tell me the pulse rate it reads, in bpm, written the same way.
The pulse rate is {"value": 83, "unit": "bpm"}
